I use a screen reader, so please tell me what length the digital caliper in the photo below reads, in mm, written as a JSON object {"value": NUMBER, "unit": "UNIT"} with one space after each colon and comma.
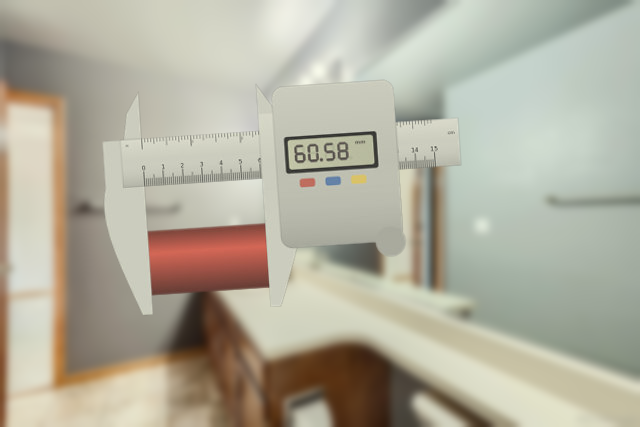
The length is {"value": 60.58, "unit": "mm"}
